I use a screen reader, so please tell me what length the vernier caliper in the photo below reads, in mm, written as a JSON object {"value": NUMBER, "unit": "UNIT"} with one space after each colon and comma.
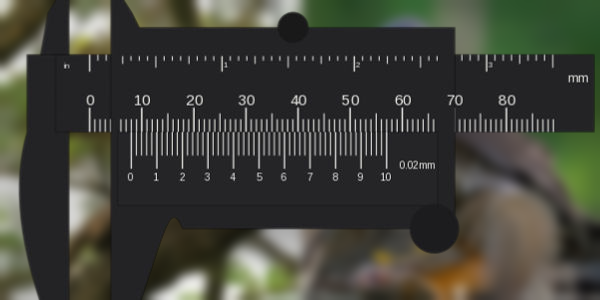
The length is {"value": 8.0, "unit": "mm"}
